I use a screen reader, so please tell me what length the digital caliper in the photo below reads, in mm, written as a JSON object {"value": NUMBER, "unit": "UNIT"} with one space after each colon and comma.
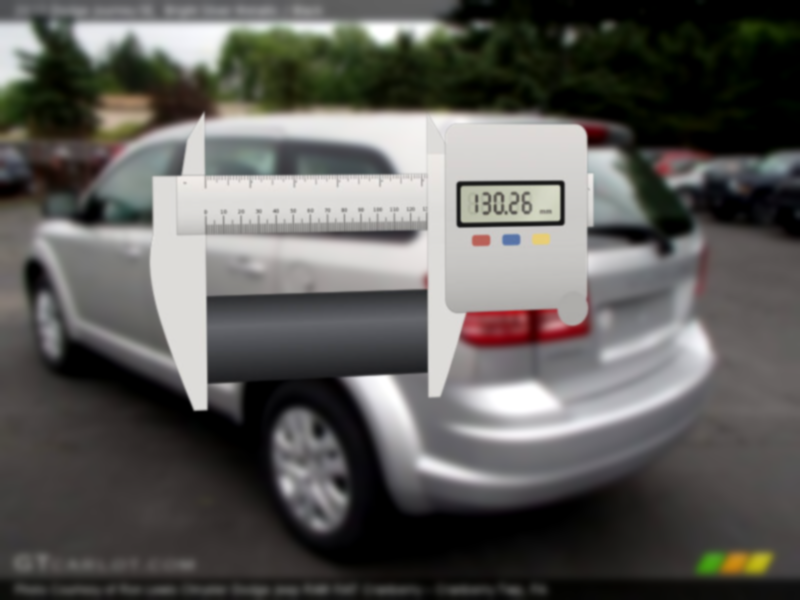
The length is {"value": 130.26, "unit": "mm"}
